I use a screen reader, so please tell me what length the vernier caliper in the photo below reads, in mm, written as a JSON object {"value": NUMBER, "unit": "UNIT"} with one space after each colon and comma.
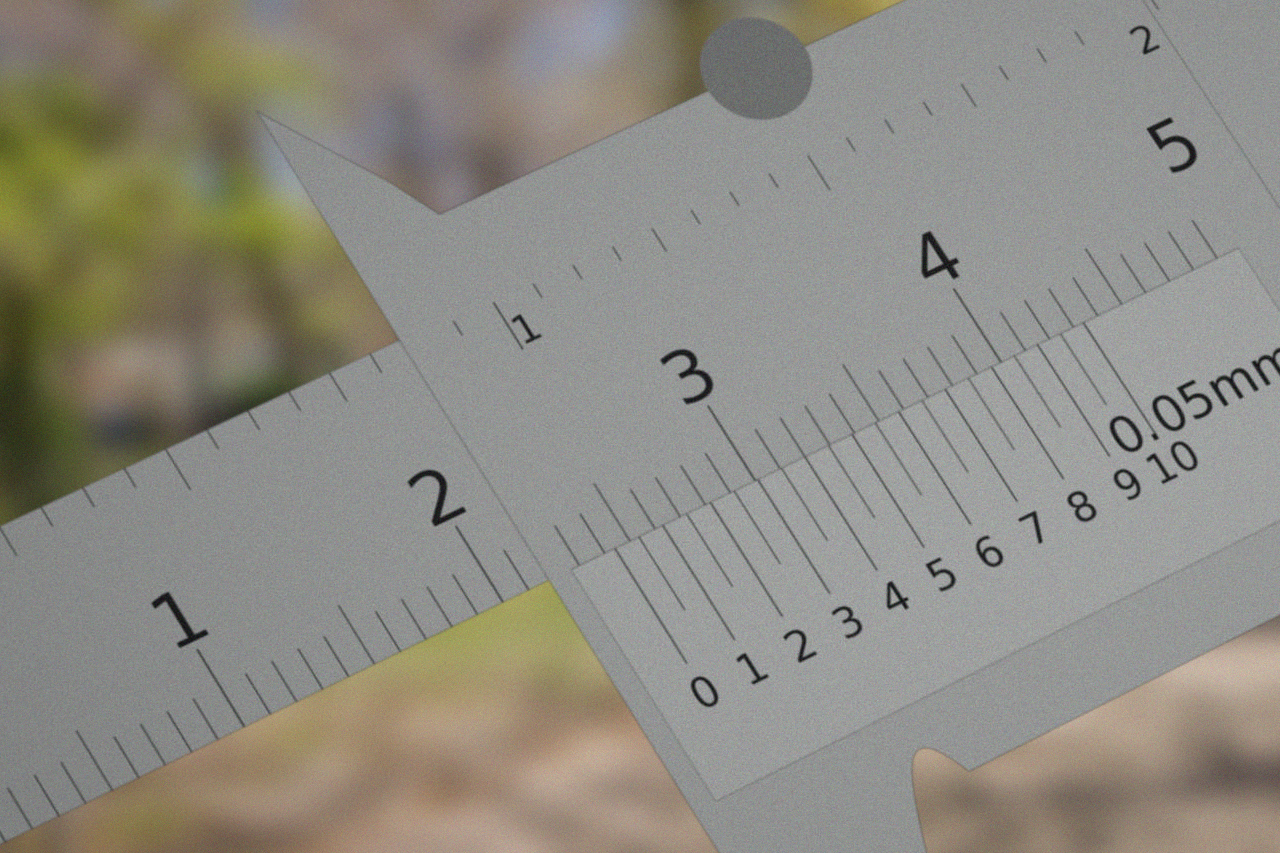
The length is {"value": 24.4, "unit": "mm"}
